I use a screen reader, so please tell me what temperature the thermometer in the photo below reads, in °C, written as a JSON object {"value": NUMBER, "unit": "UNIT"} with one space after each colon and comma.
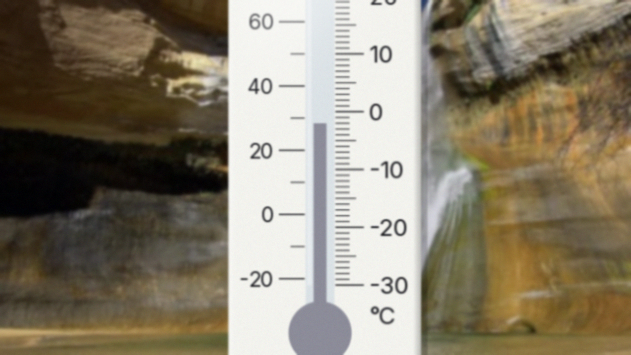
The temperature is {"value": -2, "unit": "°C"}
